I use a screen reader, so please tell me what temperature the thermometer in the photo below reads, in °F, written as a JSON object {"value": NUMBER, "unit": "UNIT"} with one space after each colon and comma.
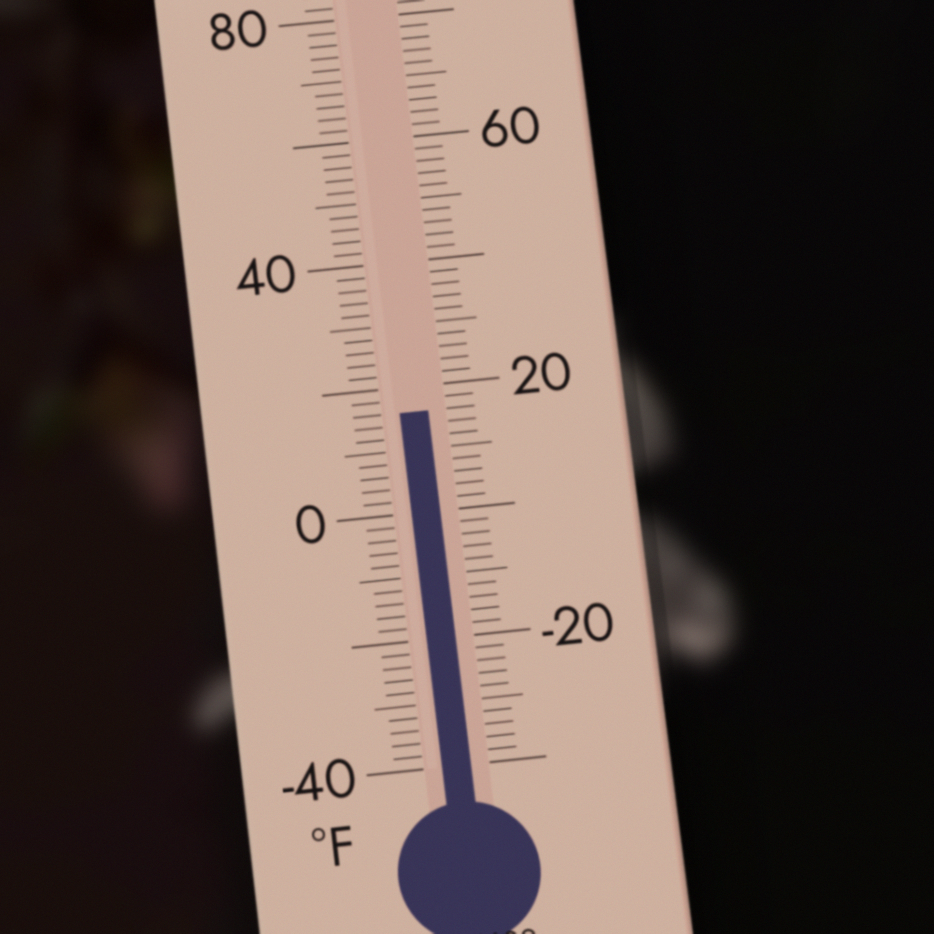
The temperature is {"value": 16, "unit": "°F"}
